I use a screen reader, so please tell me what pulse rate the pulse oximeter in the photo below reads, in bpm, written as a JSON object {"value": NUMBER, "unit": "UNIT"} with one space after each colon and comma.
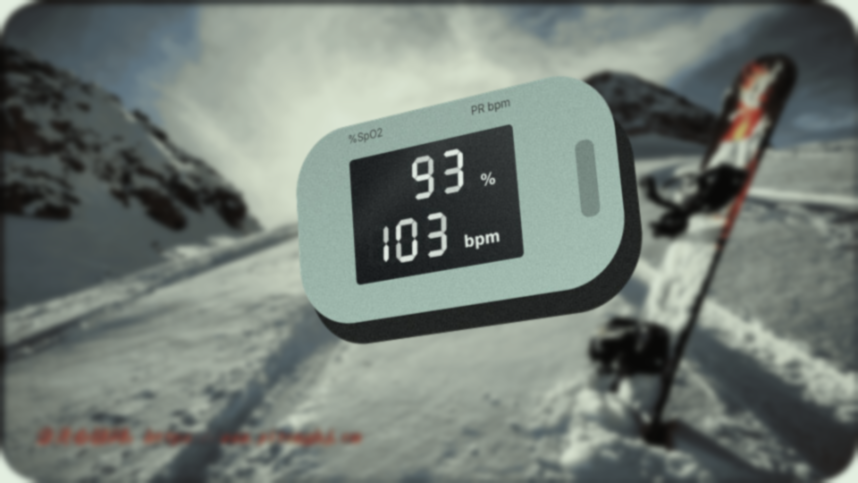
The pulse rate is {"value": 103, "unit": "bpm"}
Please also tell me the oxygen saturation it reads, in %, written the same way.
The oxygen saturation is {"value": 93, "unit": "%"}
